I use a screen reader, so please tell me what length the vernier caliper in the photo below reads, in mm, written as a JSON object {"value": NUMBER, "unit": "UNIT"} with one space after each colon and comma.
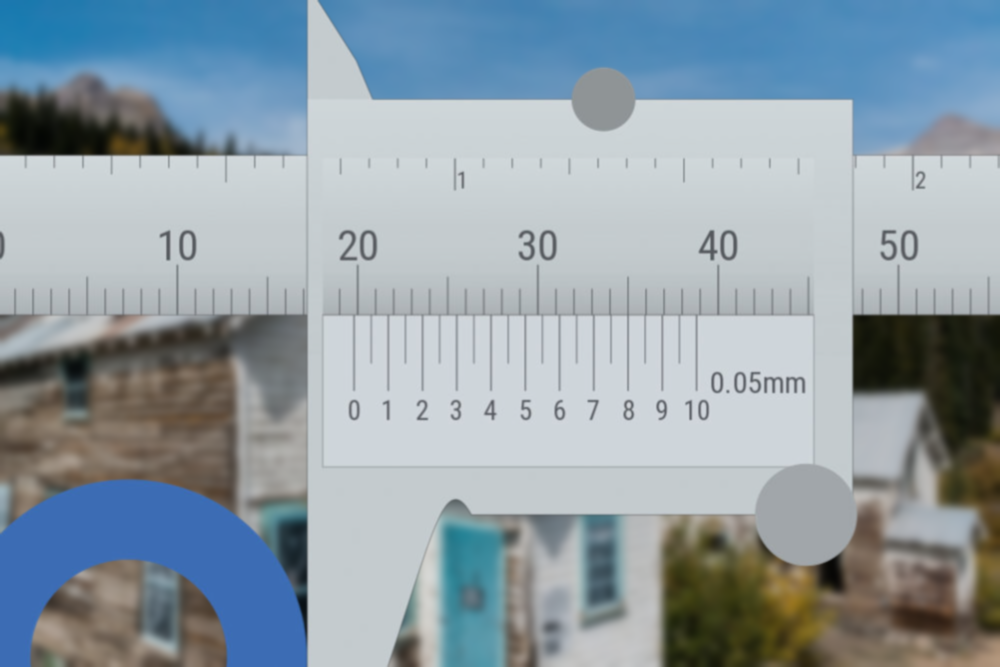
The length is {"value": 19.8, "unit": "mm"}
